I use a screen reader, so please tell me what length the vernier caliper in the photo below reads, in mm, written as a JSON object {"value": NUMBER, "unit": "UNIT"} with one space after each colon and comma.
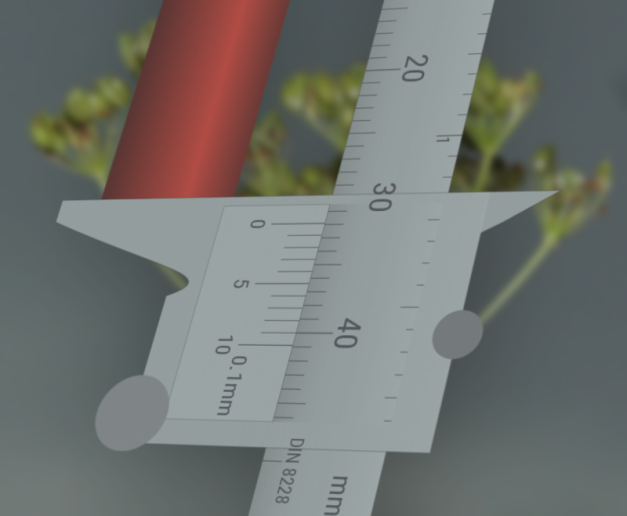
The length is {"value": 31.9, "unit": "mm"}
